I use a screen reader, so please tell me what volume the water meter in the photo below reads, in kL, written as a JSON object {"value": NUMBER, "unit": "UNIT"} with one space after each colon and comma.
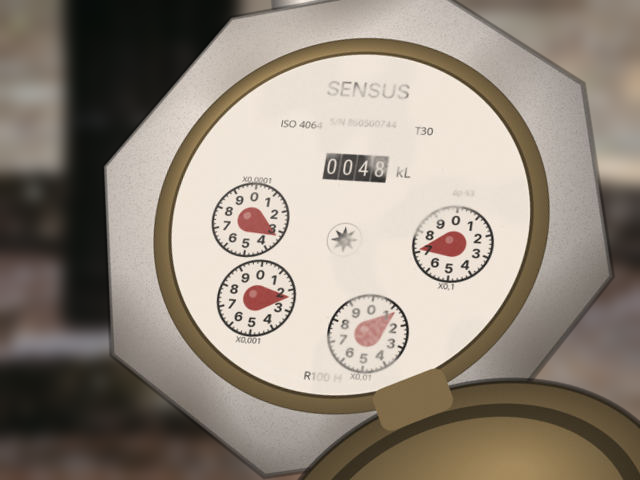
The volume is {"value": 48.7123, "unit": "kL"}
